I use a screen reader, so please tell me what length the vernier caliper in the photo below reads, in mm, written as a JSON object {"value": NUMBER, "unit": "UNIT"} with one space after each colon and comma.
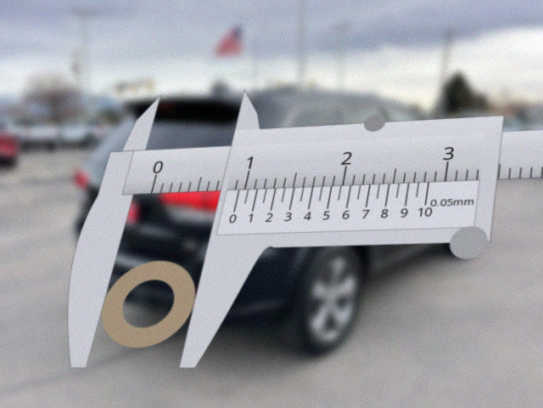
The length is {"value": 9.4, "unit": "mm"}
